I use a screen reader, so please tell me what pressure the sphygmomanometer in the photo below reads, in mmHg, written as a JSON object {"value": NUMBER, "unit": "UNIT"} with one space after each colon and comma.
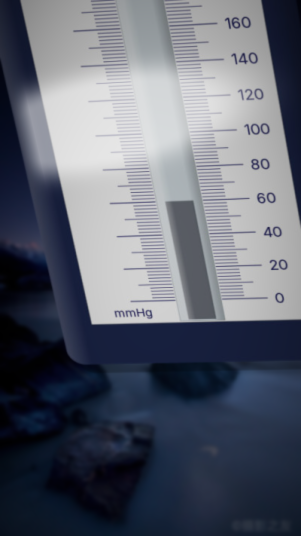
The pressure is {"value": 60, "unit": "mmHg"}
